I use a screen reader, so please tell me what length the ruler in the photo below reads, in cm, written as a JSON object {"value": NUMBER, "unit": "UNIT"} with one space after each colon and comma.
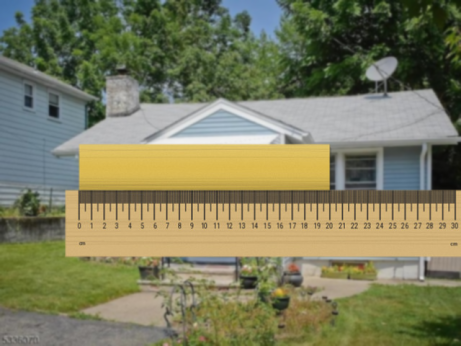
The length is {"value": 20, "unit": "cm"}
